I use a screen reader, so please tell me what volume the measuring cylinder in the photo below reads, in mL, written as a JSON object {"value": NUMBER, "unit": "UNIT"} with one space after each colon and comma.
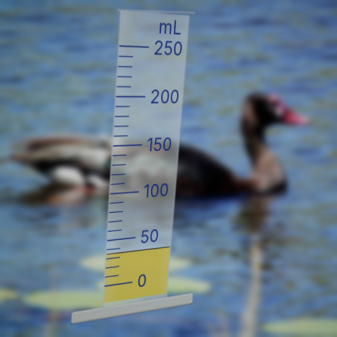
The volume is {"value": 35, "unit": "mL"}
